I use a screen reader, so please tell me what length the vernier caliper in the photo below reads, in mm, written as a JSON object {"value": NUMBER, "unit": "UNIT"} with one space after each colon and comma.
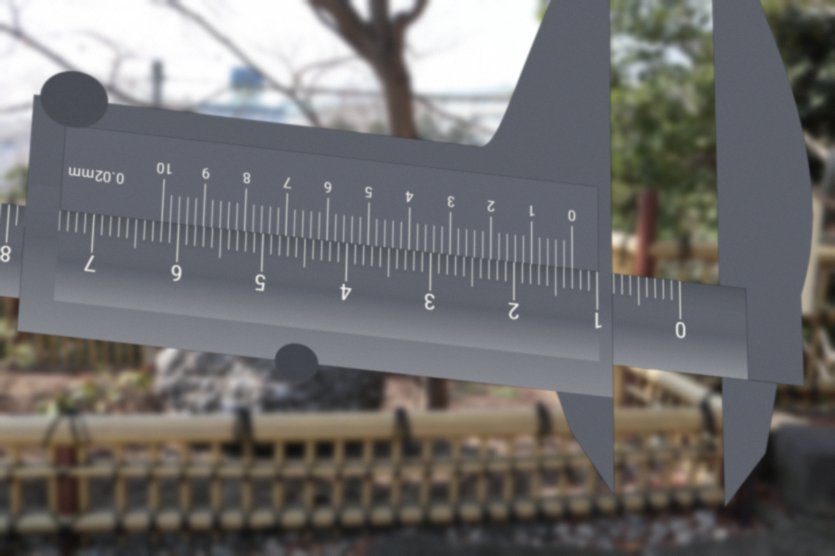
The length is {"value": 13.0, "unit": "mm"}
